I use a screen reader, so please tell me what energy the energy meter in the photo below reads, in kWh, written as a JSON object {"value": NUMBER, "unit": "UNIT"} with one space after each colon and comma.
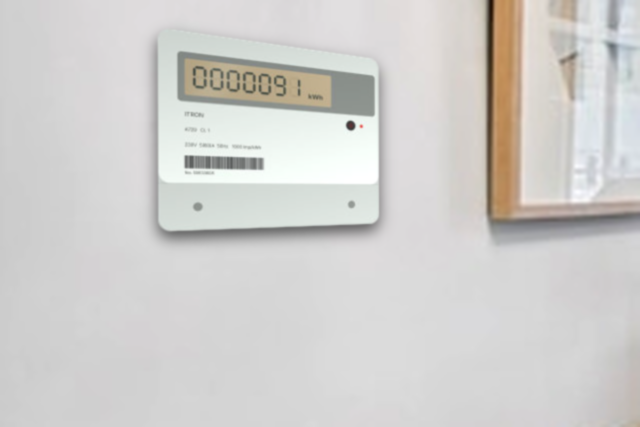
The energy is {"value": 91, "unit": "kWh"}
